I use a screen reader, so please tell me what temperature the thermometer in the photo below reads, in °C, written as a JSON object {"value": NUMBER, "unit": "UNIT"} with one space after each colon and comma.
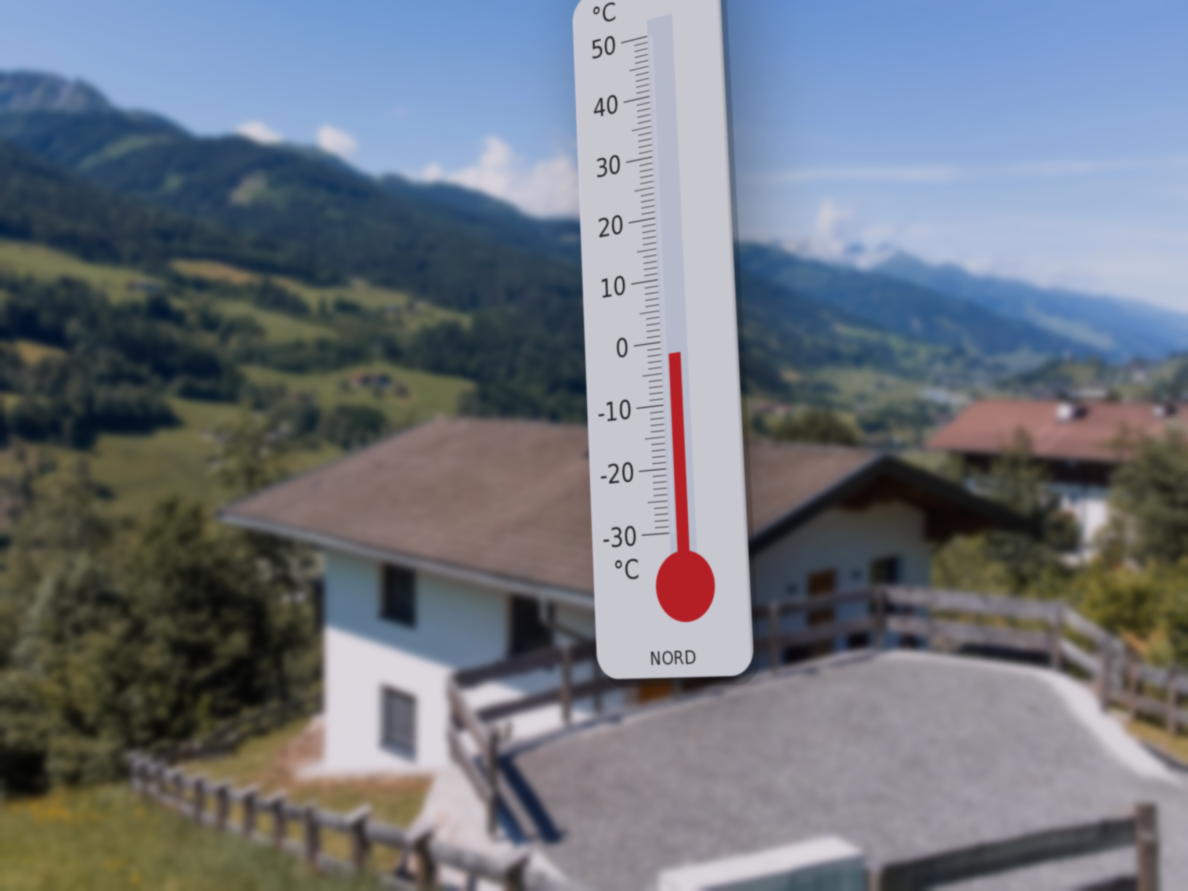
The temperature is {"value": -2, "unit": "°C"}
